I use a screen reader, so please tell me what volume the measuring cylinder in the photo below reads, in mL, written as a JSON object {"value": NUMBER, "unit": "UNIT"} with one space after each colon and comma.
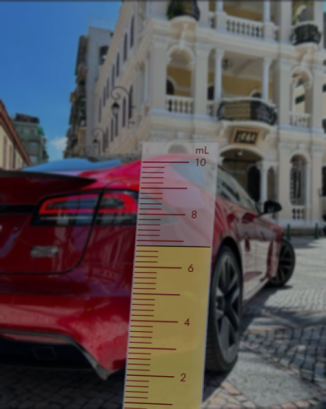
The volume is {"value": 6.8, "unit": "mL"}
